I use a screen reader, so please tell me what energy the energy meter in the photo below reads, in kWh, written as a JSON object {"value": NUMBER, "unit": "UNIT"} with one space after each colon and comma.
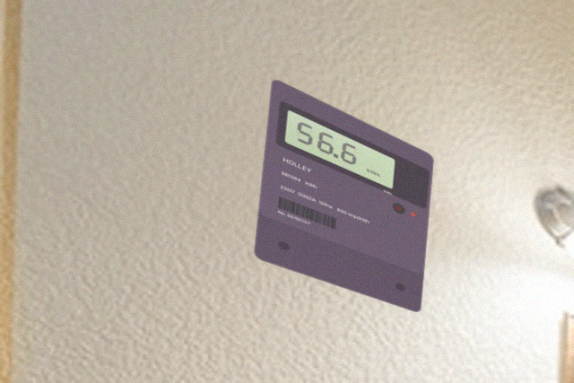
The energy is {"value": 56.6, "unit": "kWh"}
